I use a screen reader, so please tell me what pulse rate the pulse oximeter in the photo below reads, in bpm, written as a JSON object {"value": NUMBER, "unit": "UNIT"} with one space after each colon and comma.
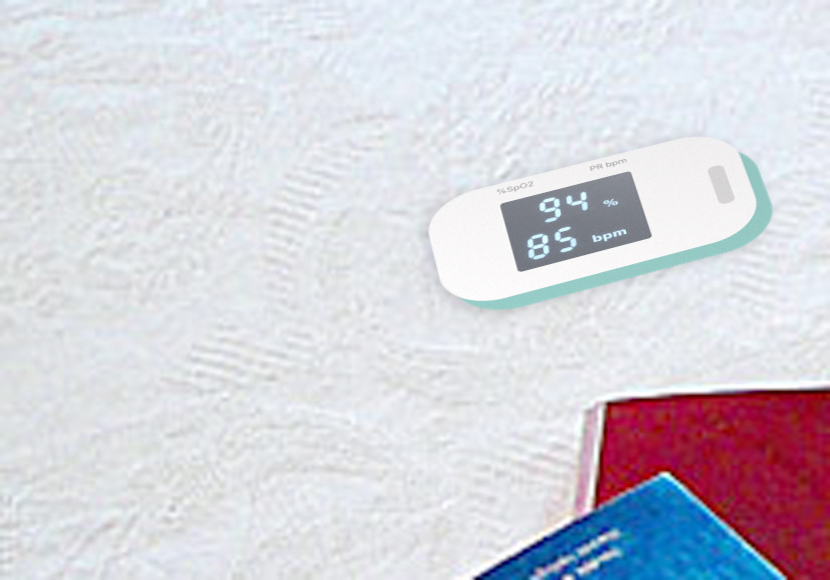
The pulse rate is {"value": 85, "unit": "bpm"}
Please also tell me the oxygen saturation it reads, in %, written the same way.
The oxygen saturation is {"value": 94, "unit": "%"}
